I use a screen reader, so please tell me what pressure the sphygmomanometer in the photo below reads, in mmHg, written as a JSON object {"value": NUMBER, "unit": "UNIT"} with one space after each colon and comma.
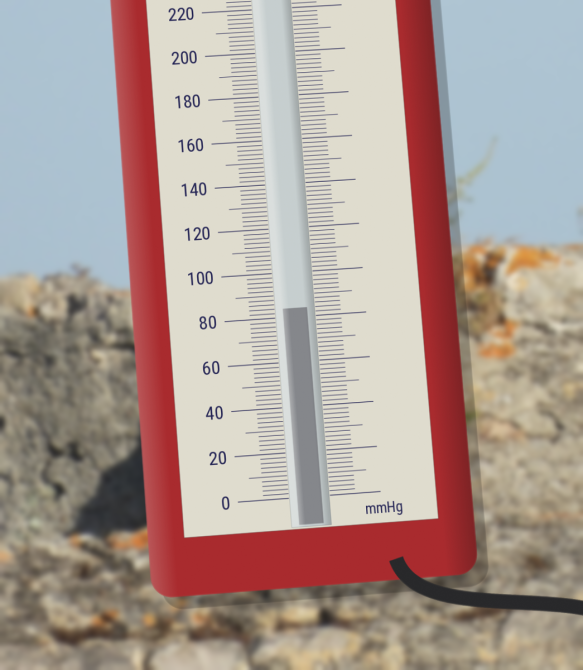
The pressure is {"value": 84, "unit": "mmHg"}
